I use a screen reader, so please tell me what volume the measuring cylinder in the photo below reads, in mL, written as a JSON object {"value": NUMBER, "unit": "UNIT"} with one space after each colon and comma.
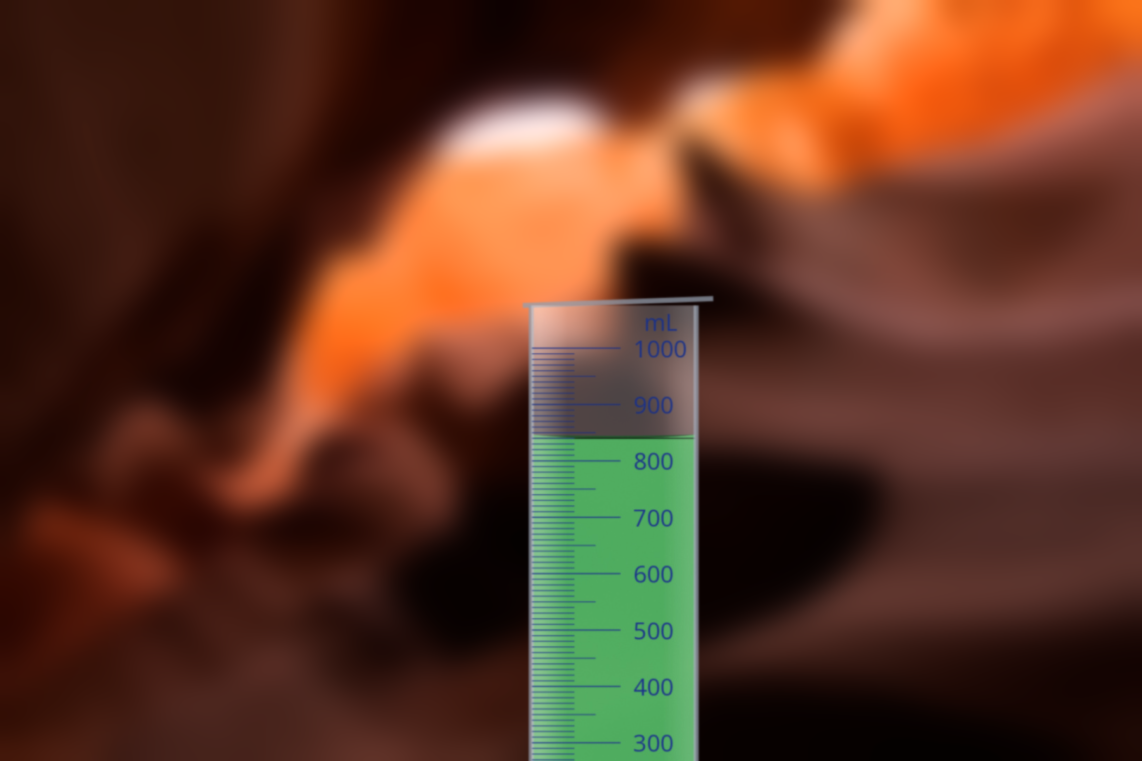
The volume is {"value": 840, "unit": "mL"}
